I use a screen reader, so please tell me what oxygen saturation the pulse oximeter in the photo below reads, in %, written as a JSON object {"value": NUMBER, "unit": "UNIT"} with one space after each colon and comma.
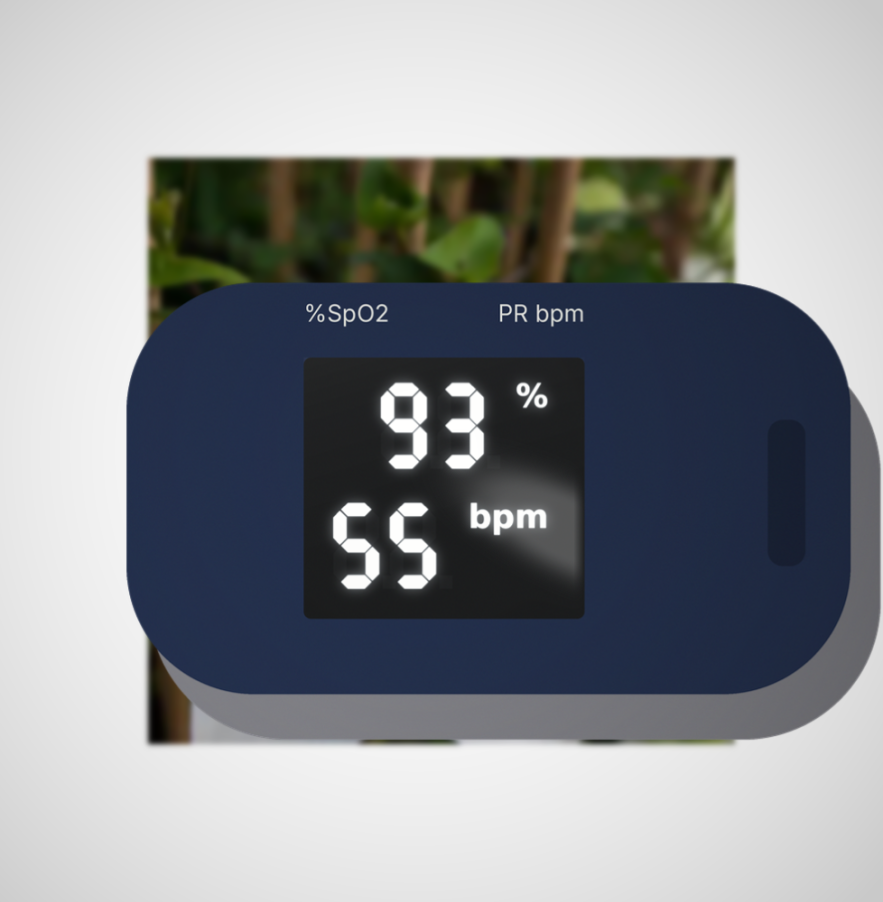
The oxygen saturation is {"value": 93, "unit": "%"}
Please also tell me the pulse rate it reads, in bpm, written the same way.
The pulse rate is {"value": 55, "unit": "bpm"}
